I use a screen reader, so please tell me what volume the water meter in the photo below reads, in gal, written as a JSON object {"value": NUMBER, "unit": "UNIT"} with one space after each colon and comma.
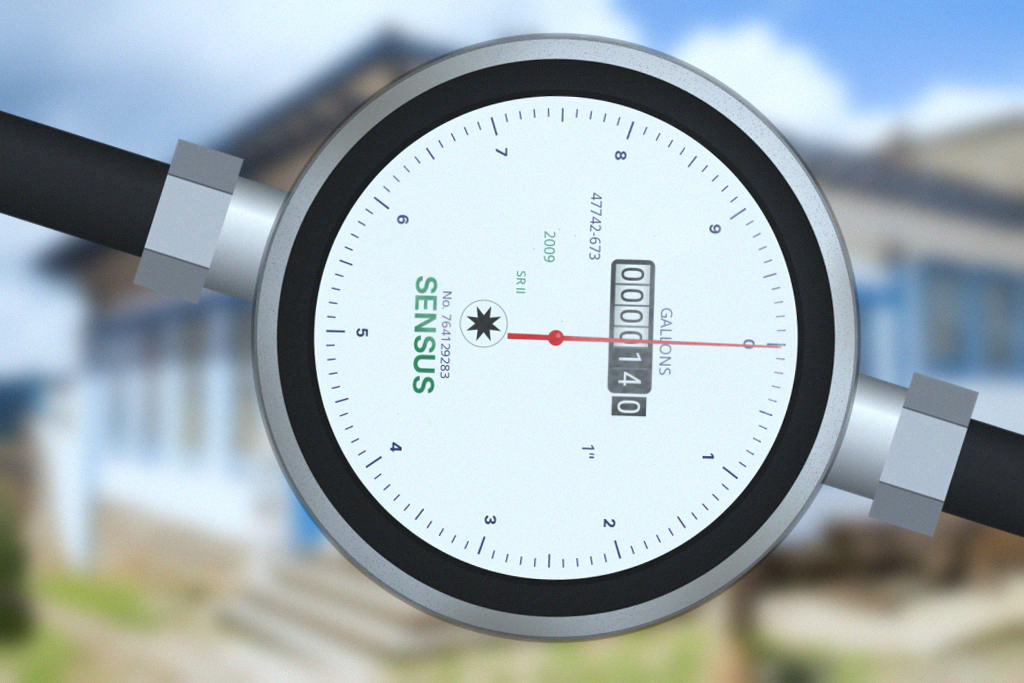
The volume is {"value": 140.0, "unit": "gal"}
